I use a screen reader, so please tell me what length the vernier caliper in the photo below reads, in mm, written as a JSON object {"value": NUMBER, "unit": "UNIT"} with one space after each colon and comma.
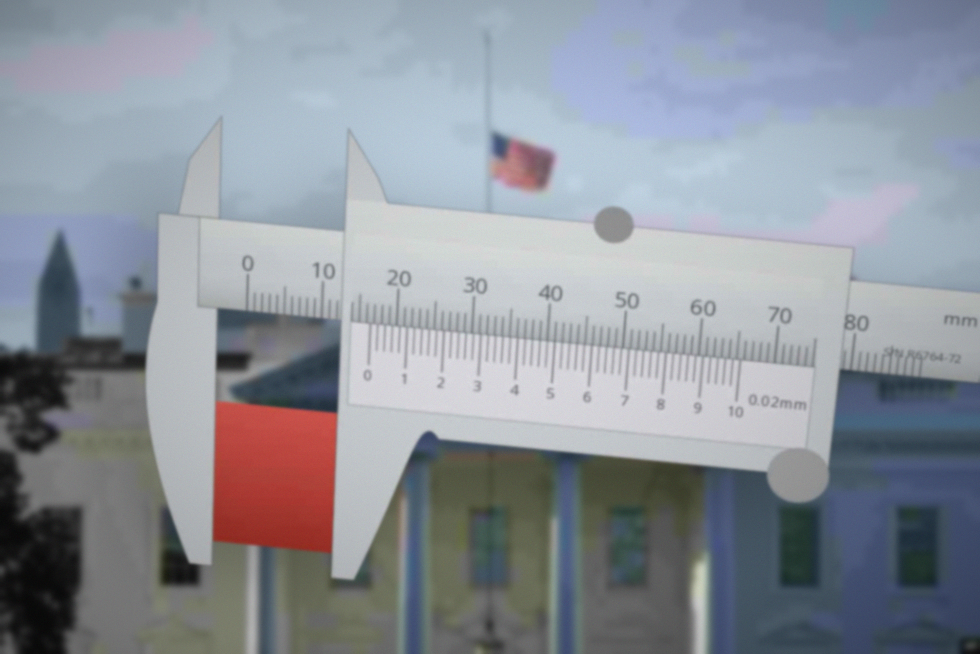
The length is {"value": 16.5, "unit": "mm"}
